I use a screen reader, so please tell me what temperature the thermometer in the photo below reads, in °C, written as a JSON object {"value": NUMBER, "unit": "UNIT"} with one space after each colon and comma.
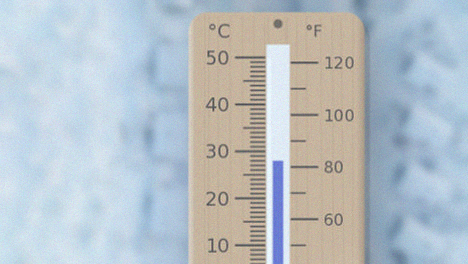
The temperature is {"value": 28, "unit": "°C"}
